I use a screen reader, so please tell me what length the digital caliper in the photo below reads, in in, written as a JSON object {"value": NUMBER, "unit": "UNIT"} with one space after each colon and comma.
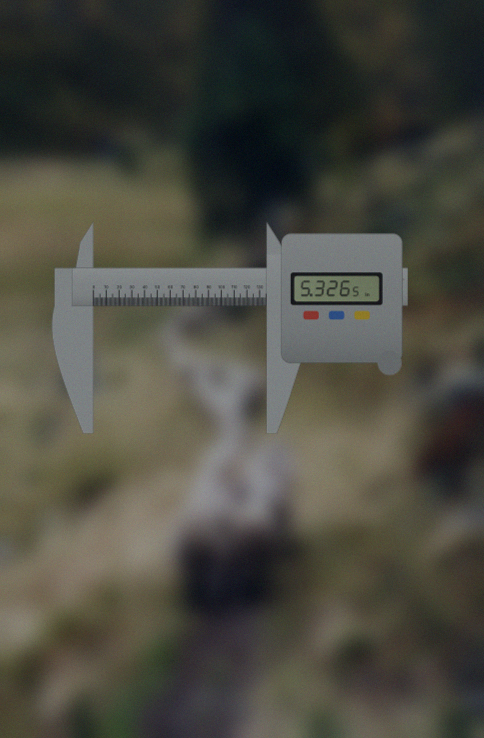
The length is {"value": 5.3265, "unit": "in"}
